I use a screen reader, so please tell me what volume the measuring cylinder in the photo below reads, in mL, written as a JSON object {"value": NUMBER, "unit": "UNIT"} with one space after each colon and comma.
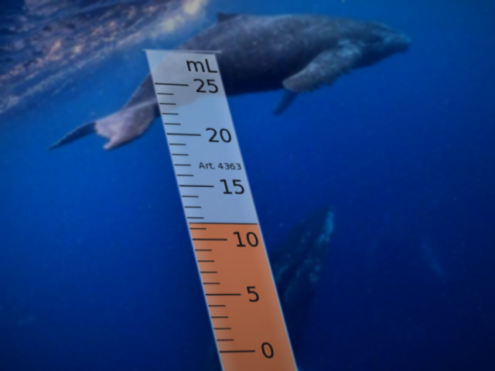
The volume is {"value": 11.5, "unit": "mL"}
